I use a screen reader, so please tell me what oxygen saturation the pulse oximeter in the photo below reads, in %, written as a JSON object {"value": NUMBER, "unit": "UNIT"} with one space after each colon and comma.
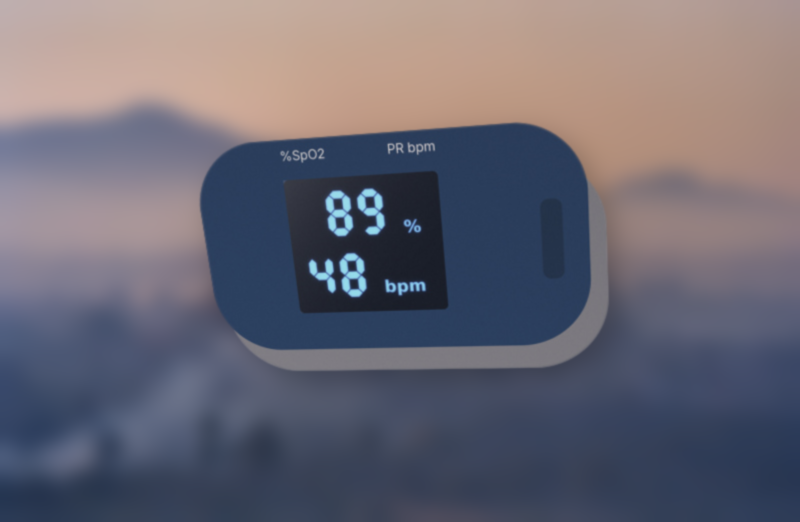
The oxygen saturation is {"value": 89, "unit": "%"}
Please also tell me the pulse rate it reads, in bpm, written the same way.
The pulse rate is {"value": 48, "unit": "bpm"}
